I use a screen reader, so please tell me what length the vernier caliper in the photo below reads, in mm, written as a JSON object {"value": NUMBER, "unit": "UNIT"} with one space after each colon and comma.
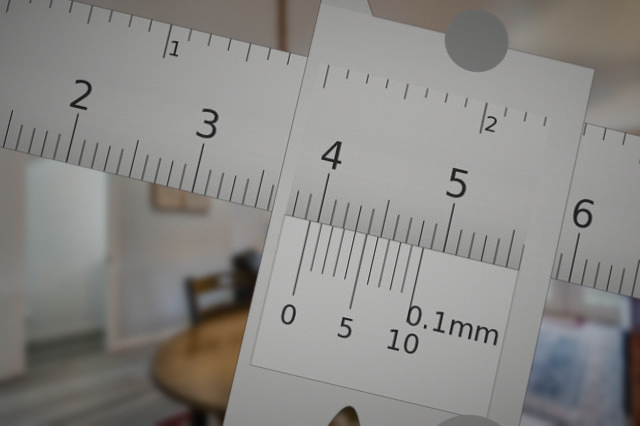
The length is {"value": 39.4, "unit": "mm"}
